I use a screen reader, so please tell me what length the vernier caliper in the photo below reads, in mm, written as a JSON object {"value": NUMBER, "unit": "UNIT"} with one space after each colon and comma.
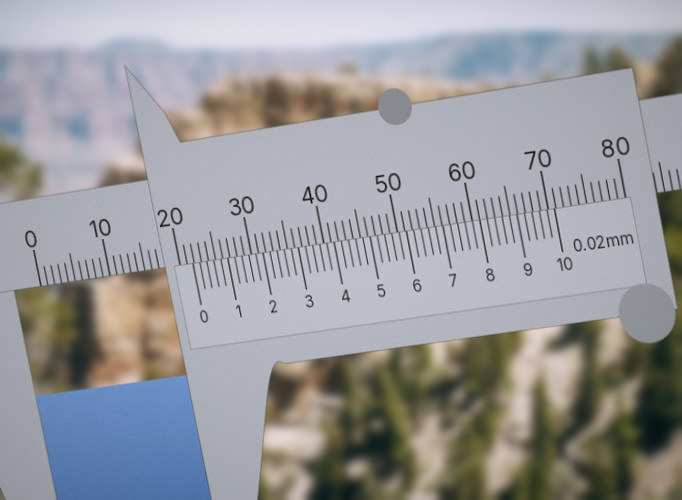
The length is {"value": 21.8, "unit": "mm"}
